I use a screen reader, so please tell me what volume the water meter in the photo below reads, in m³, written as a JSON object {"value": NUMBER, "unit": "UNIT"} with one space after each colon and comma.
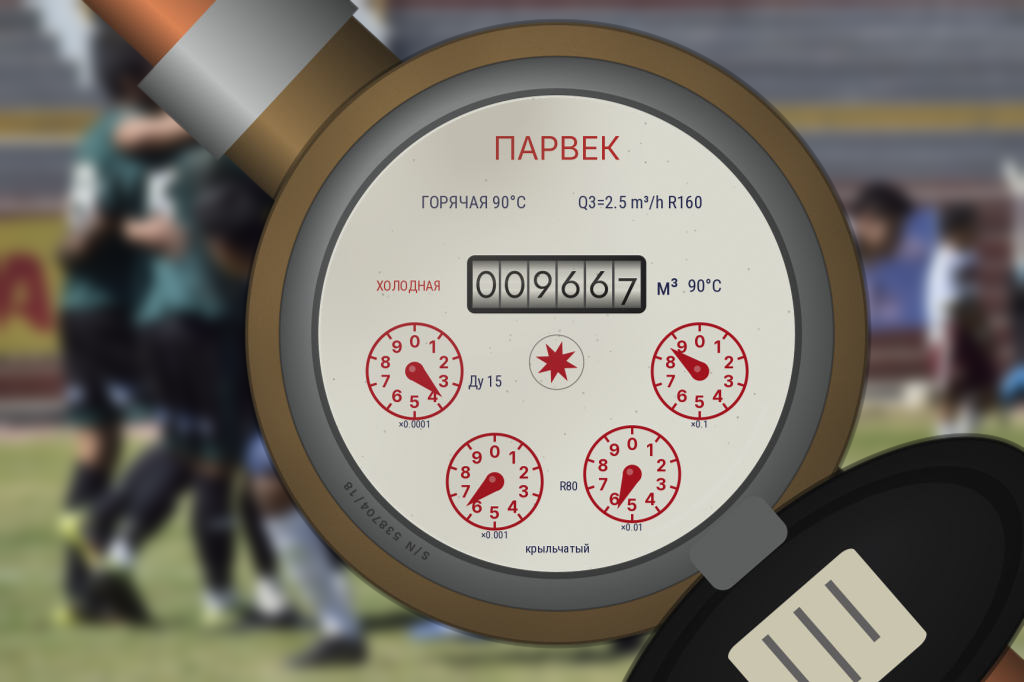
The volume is {"value": 9666.8563, "unit": "m³"}
